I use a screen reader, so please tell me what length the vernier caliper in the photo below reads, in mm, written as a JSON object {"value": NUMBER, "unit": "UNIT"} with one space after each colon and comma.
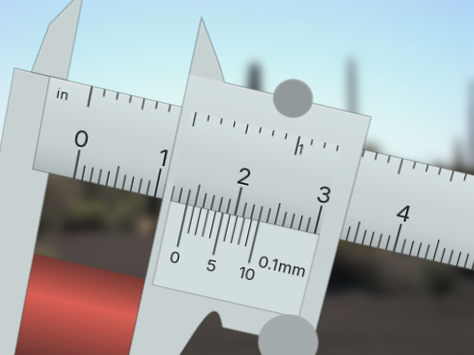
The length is {"value": 14.0, "unit": "mm"}
